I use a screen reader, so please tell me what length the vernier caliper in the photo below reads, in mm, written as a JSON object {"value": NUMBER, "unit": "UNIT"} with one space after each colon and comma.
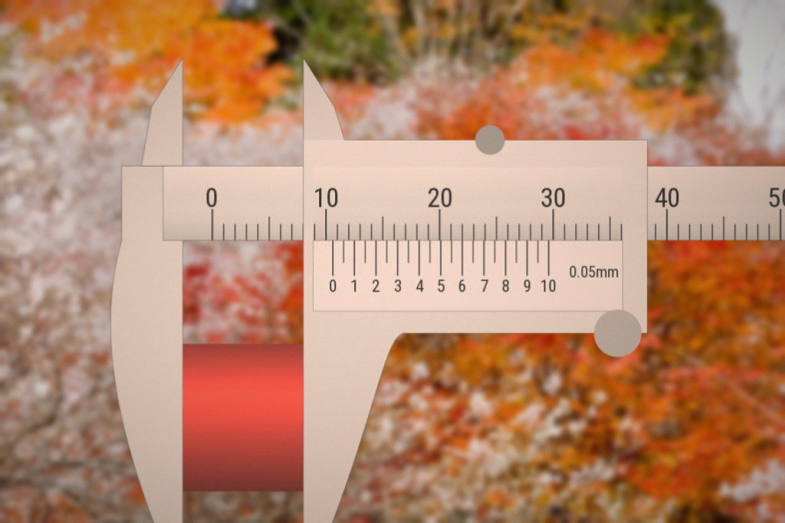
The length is {"value": 10.6, "unit": "mm"}
